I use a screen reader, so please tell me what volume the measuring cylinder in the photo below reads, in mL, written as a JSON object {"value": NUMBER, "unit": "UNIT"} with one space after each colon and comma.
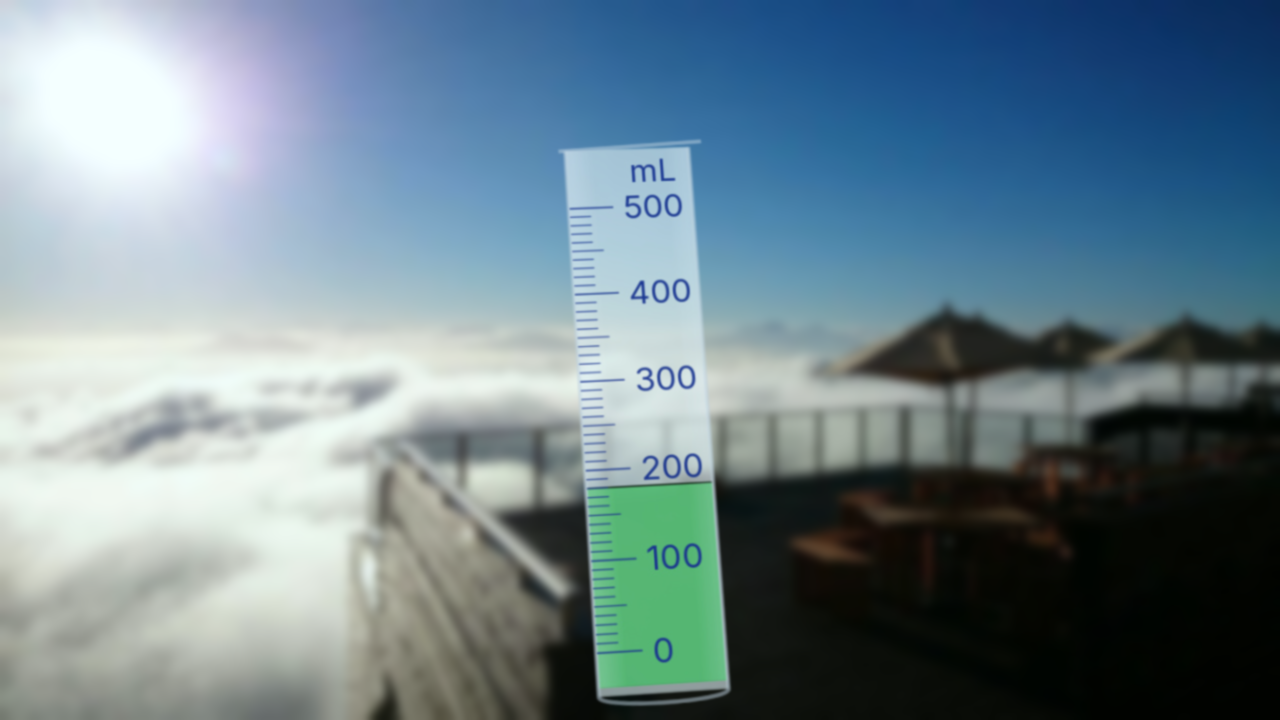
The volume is {"value": 180, "unit": "mL"}
